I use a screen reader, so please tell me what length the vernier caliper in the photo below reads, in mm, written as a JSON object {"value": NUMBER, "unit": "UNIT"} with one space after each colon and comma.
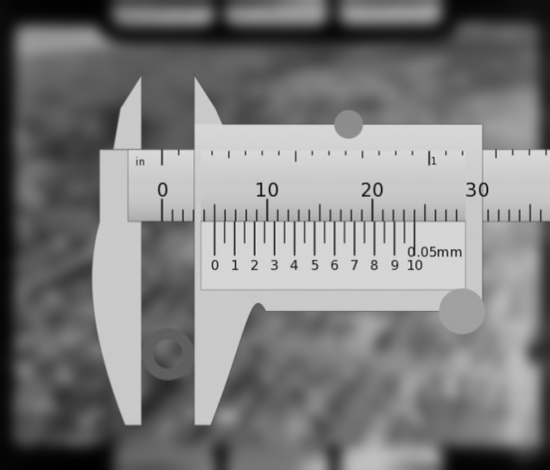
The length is {"value": 5.0, "unit": "mm"}
